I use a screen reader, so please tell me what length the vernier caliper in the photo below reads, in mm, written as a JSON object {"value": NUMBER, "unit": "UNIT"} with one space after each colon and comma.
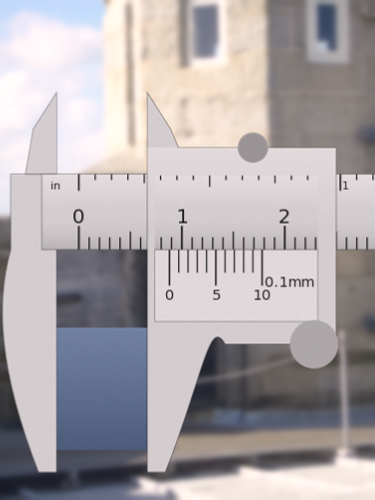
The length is {"value": 8.8, "unit": "mm"}
